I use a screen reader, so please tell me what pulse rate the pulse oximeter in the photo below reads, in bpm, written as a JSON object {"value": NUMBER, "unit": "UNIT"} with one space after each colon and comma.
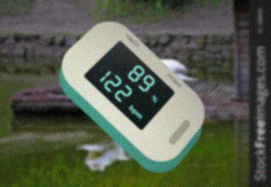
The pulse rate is {"value": 122, "unit": "bpm"}
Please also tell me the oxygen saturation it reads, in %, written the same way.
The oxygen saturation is {"value": 89, "unit": "%"}
